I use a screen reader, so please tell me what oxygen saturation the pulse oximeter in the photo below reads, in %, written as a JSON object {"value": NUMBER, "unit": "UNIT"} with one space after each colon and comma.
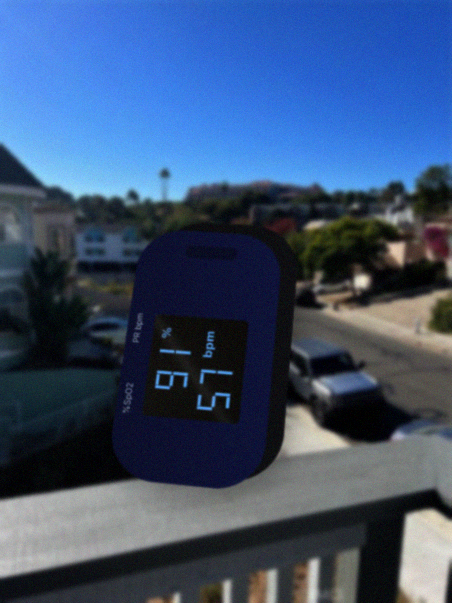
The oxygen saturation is {"value": 91, "unit": "%"}
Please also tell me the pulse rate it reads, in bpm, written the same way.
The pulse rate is {"value": 57, "unit": "bpm"}
